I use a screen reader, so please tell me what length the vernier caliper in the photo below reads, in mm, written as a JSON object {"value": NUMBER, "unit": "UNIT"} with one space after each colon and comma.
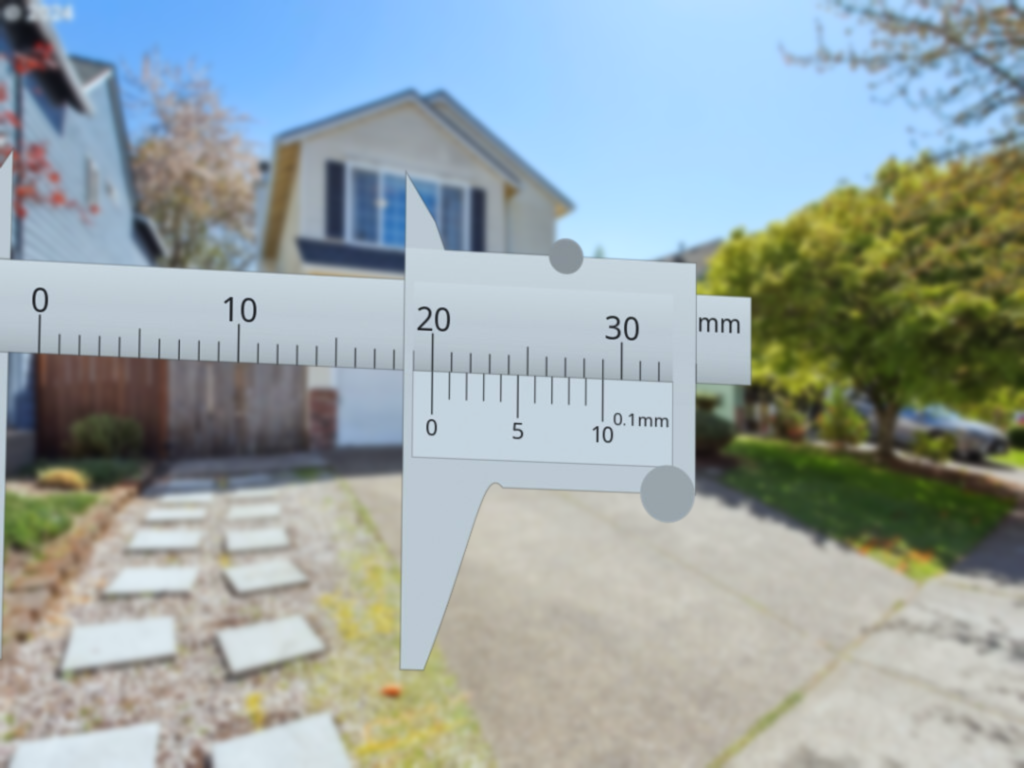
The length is {"value": 20.0, "unit": "mm"}
